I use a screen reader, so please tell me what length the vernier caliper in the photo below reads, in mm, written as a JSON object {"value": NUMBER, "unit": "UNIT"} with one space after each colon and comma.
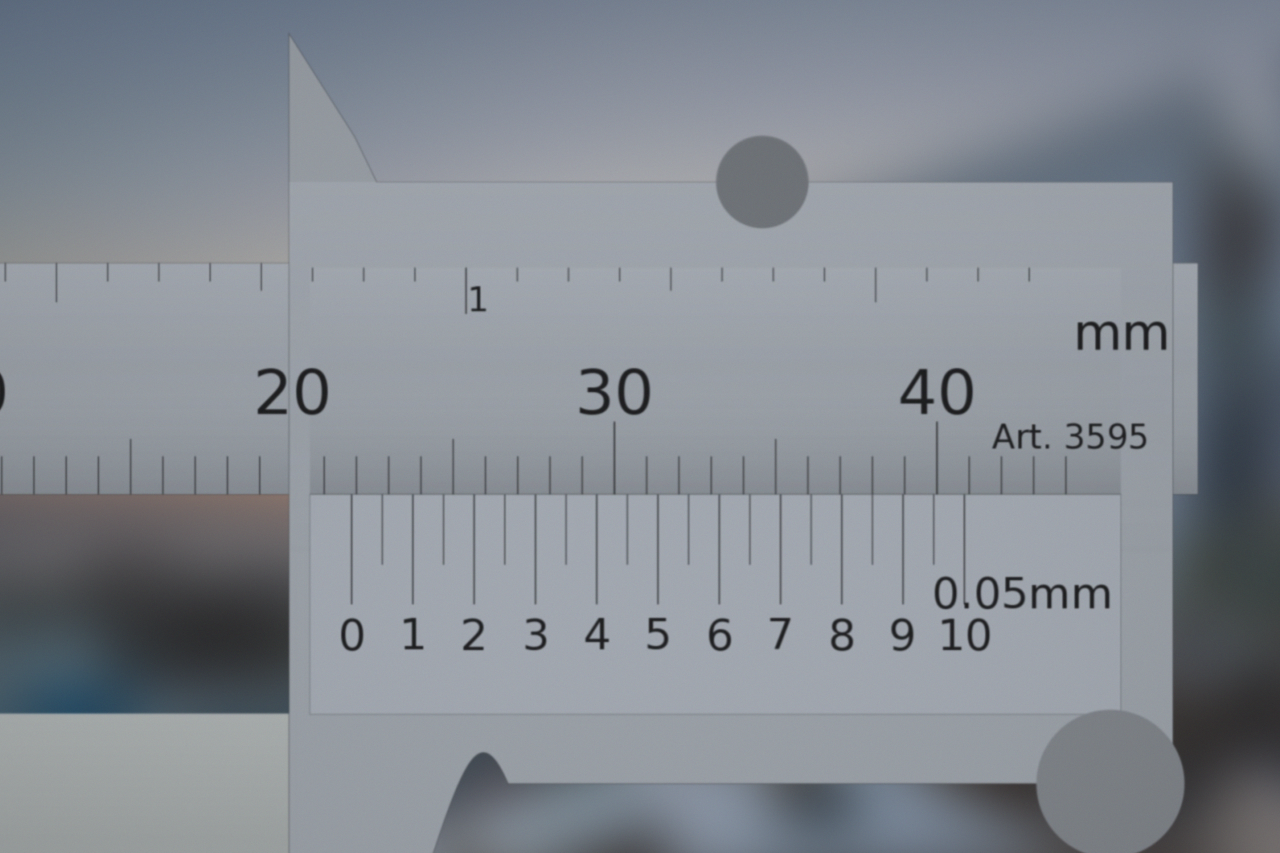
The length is {"value": 21.85, "unit": "mm"}
